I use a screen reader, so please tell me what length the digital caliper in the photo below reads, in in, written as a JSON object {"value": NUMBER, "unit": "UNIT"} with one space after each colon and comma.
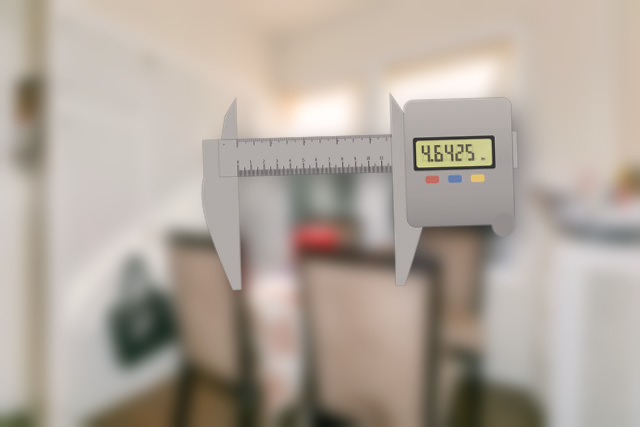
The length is {"value": 4.6425, "unit": "in"}
